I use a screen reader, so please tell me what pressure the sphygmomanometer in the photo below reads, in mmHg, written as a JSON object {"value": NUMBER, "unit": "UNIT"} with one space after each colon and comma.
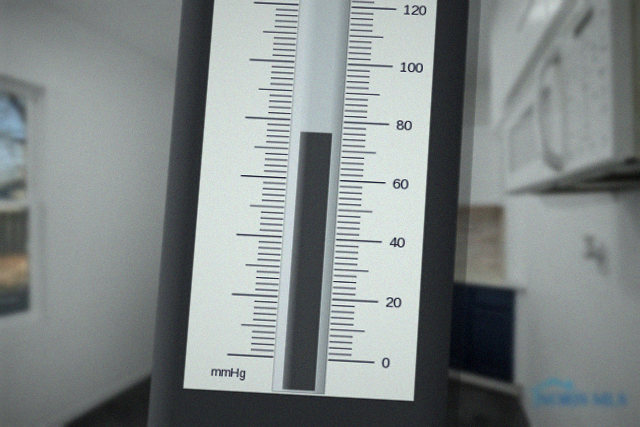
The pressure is {"value": 76, "unit": "mmHg"}
